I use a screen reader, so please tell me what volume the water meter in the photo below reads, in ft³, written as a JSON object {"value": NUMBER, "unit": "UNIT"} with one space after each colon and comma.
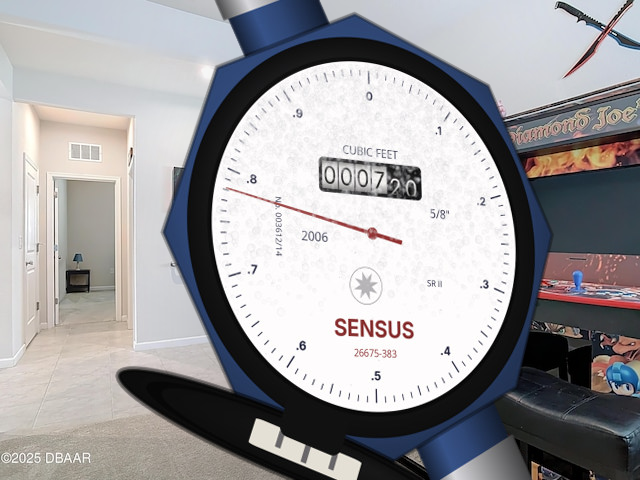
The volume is {"value": 719.78, "unit": "ft³"}
